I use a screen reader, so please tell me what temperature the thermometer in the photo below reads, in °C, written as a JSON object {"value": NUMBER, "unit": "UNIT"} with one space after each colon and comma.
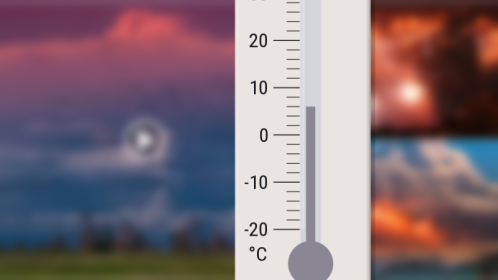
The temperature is {"value": 6, "unit": "°C"}
